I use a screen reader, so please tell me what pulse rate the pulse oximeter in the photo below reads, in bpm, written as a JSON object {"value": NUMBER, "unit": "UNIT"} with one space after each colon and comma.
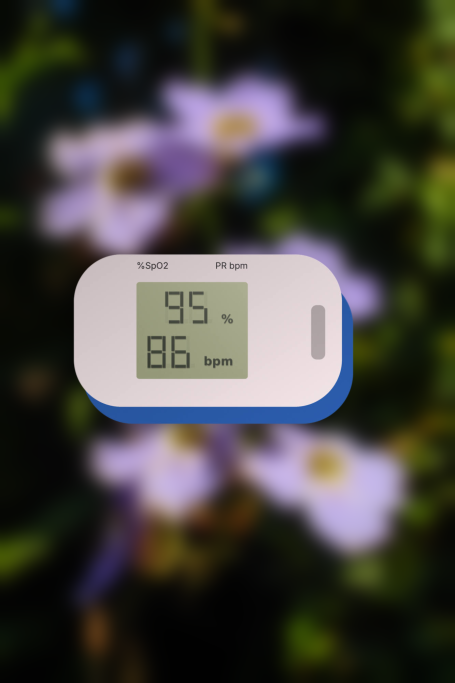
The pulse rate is {"value": 86, "unit": "bpm"}
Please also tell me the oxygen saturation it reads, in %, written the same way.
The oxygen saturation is {"value": 95, "unit": "%"}
